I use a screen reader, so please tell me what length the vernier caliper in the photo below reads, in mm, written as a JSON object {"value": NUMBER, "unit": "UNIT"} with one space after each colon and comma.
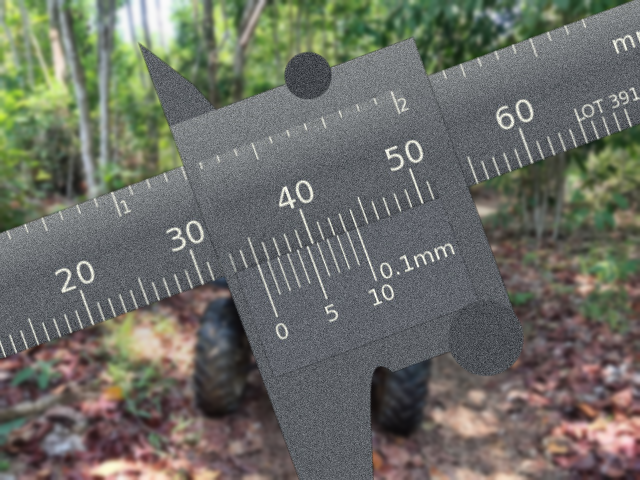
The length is {"value": 35.0, "unit": "mm"}
